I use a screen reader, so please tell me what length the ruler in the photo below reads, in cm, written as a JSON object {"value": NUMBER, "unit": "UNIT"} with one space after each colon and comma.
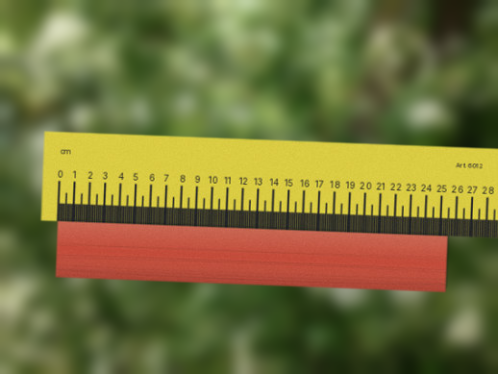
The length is {"value": 25.5, "unit": "cm"}
